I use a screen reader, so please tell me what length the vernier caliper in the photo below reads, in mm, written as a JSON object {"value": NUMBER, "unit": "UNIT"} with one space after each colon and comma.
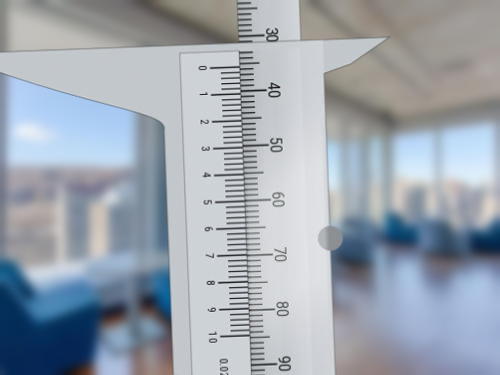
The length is {"value": 35.6, "unit": "mm"}
